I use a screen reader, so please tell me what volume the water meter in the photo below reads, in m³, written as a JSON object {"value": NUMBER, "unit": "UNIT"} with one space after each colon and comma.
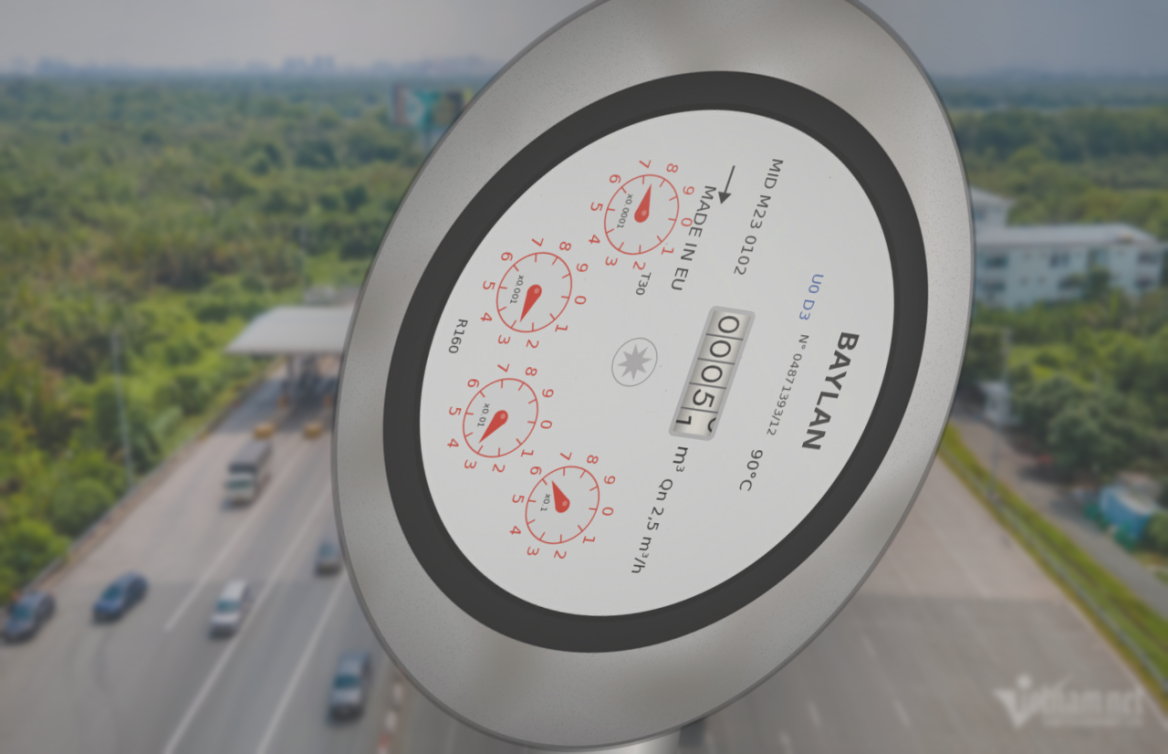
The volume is {"value": 50.6327, "unit": "m³"}
